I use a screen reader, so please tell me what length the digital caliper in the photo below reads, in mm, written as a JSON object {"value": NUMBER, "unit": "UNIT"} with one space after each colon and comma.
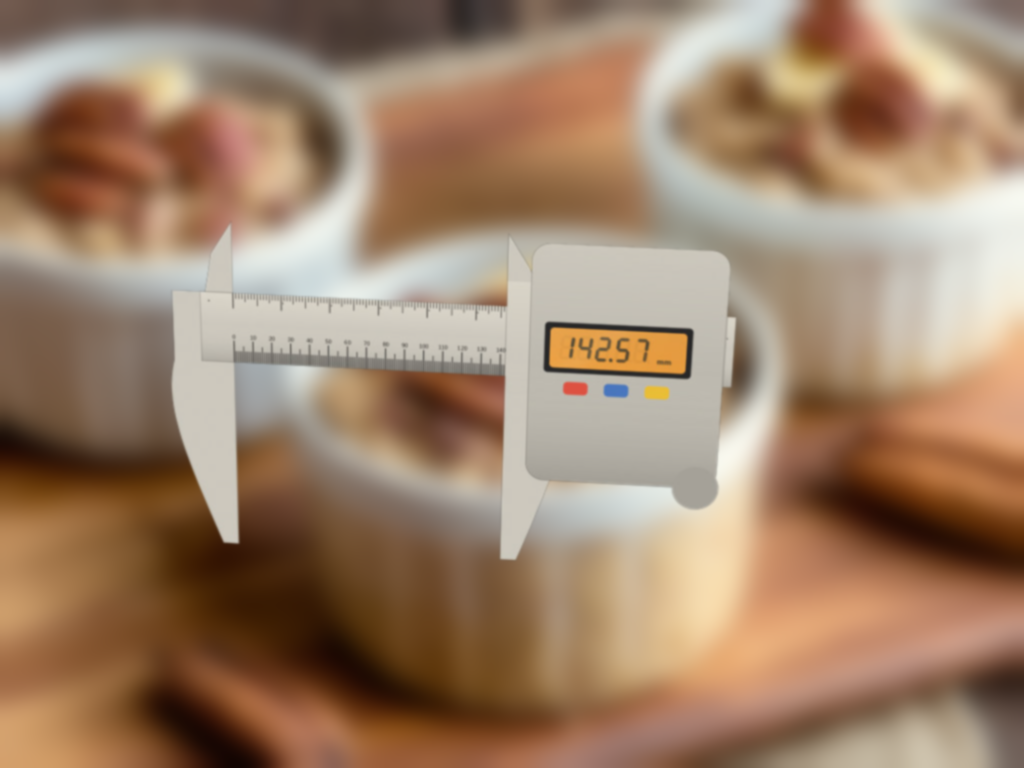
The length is {"value": 142.57, "unit": "mm"}
